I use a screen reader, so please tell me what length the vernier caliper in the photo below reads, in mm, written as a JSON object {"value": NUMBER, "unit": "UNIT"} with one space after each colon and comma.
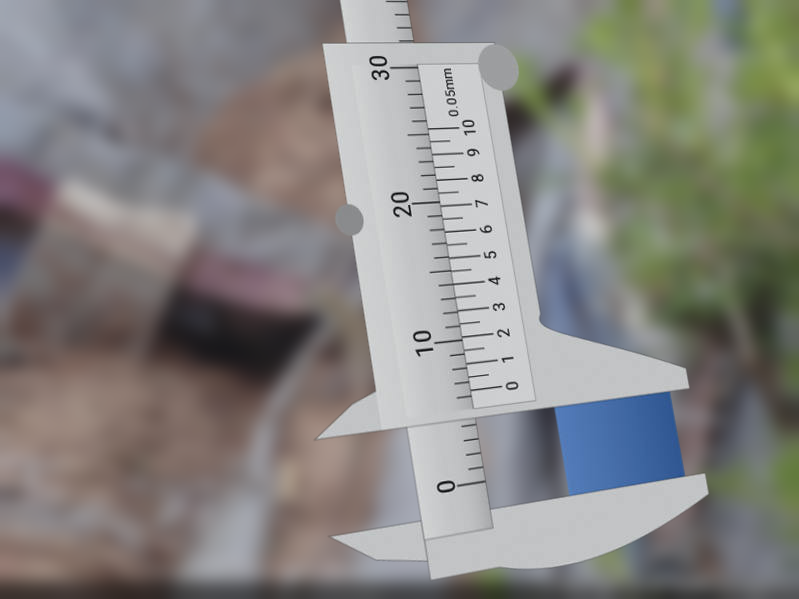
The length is {"value": 6.4, "unit": "mm"}
